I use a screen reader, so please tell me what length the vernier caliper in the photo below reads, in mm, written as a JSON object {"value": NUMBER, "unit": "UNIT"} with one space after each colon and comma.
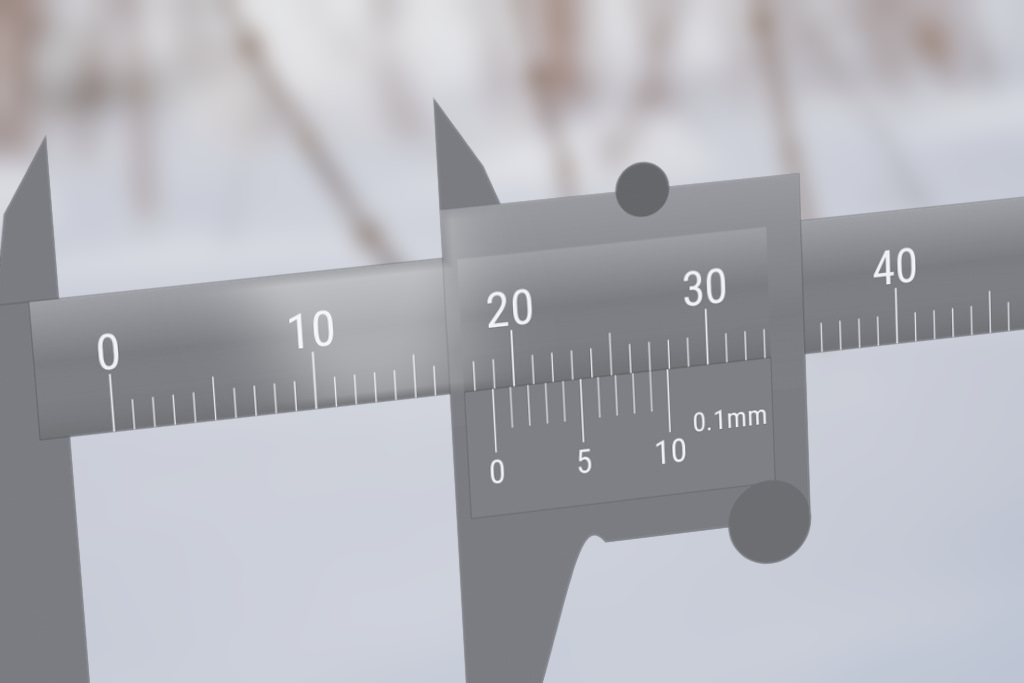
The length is {"value": 18.9, "unit": "mm"}
